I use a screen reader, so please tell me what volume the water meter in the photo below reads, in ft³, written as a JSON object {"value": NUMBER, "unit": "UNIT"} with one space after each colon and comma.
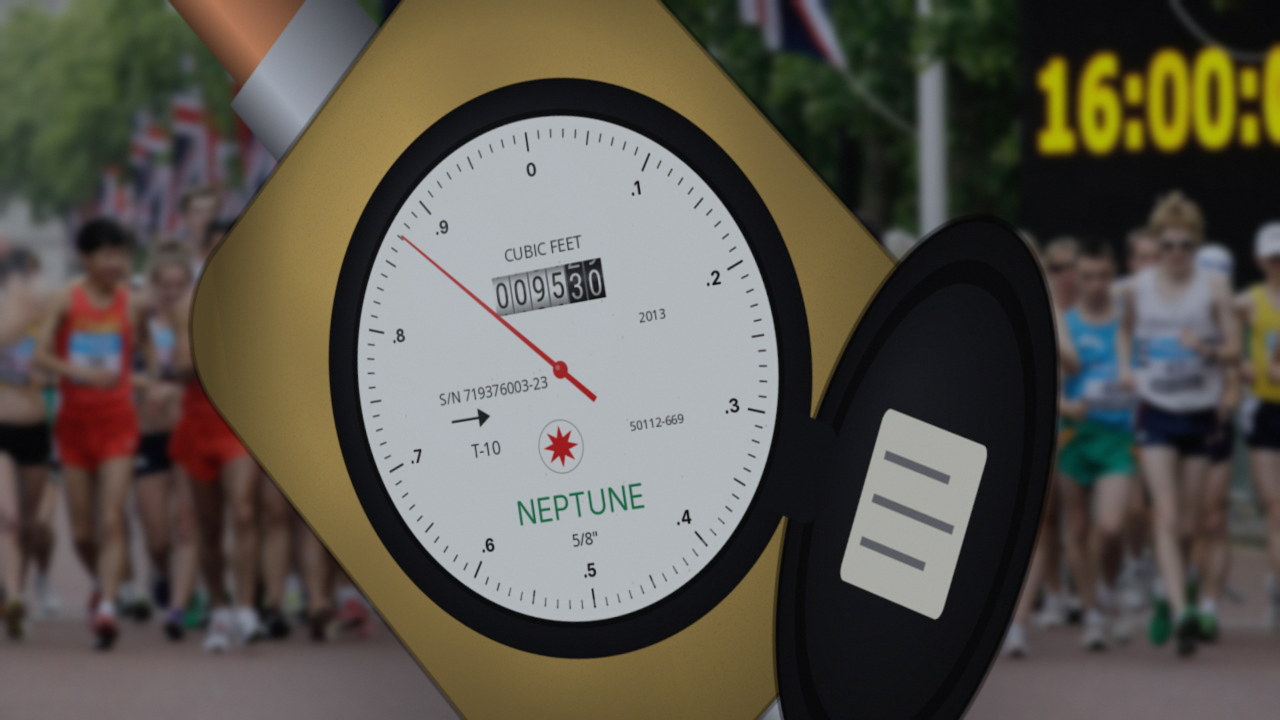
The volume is {"value": 9529.87, "unit": "ft³"}
